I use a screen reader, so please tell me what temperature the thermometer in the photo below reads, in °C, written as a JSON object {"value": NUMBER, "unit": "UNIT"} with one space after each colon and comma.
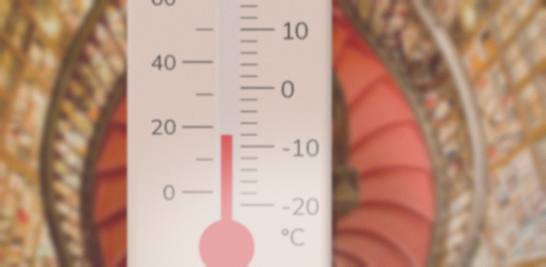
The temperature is {"value": -8, "unit": "°C"}
